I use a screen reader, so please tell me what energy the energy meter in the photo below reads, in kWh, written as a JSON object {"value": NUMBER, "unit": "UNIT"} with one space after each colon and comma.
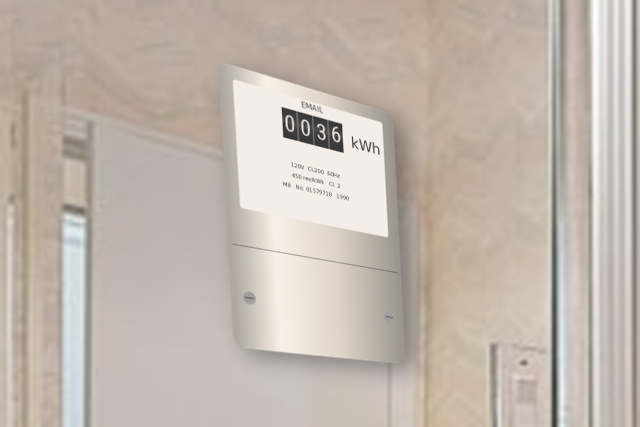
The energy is {"value": 36, "unit": "kWh"}
